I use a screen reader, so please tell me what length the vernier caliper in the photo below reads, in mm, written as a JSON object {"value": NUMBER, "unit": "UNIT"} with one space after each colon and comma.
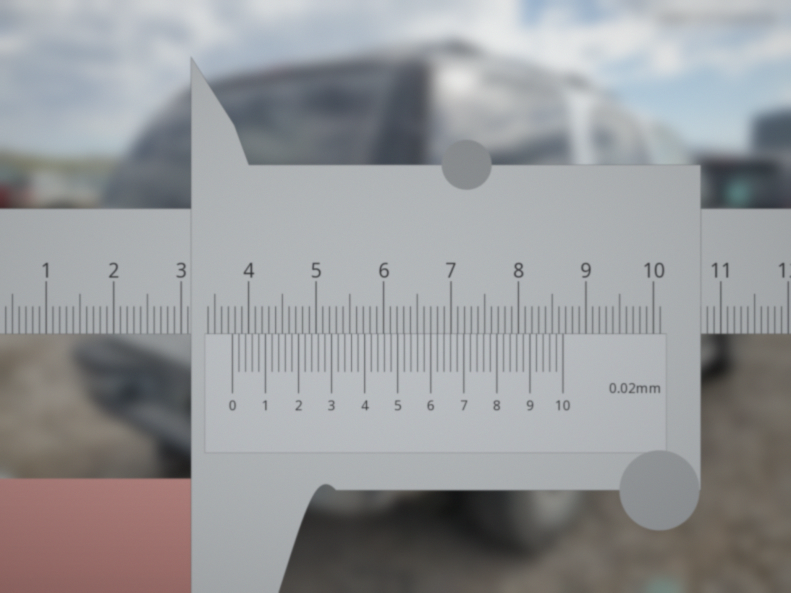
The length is {"value": 37.6, "unit": "mm"}
